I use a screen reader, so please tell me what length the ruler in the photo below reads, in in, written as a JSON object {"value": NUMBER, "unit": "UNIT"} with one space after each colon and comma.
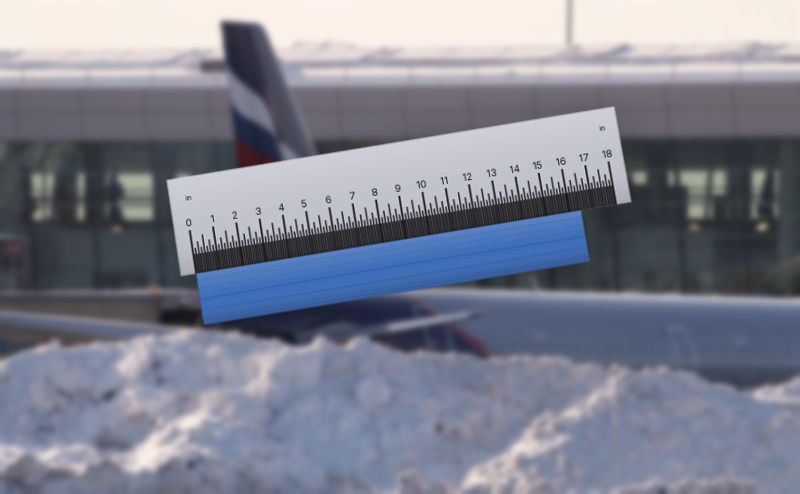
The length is {"value": 16.5, "unit": "in"}
